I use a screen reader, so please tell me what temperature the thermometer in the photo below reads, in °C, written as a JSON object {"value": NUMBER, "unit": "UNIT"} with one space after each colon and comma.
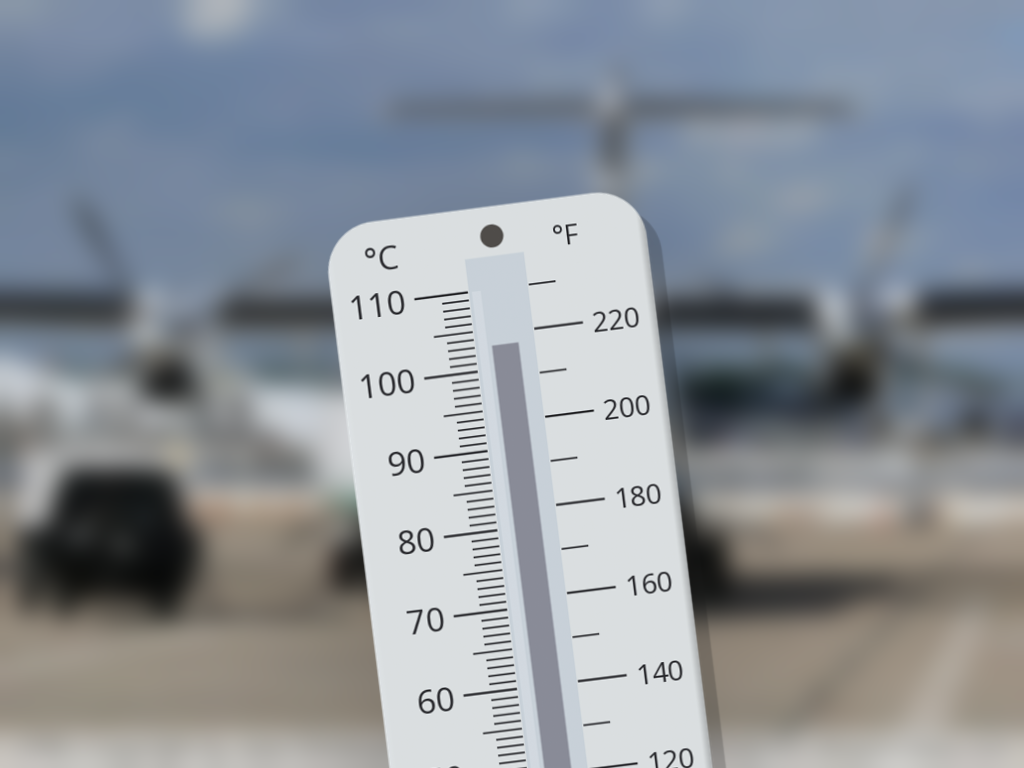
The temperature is {"value": 103, "unit": "°C"}
